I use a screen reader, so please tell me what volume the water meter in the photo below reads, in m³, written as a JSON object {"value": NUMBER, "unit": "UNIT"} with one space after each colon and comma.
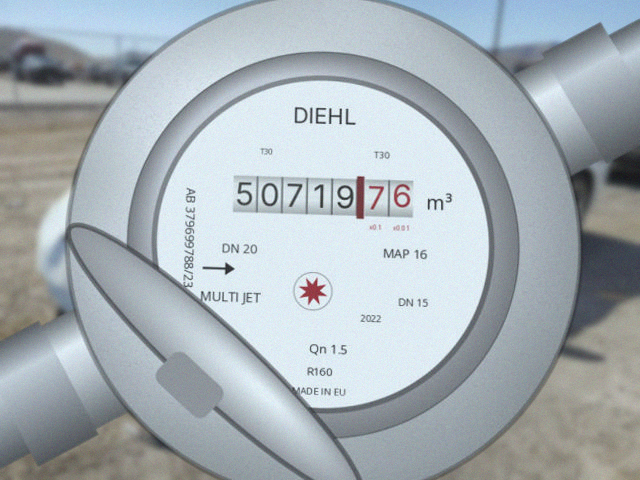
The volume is {"value": 50719.76, "unit": "m³"}
